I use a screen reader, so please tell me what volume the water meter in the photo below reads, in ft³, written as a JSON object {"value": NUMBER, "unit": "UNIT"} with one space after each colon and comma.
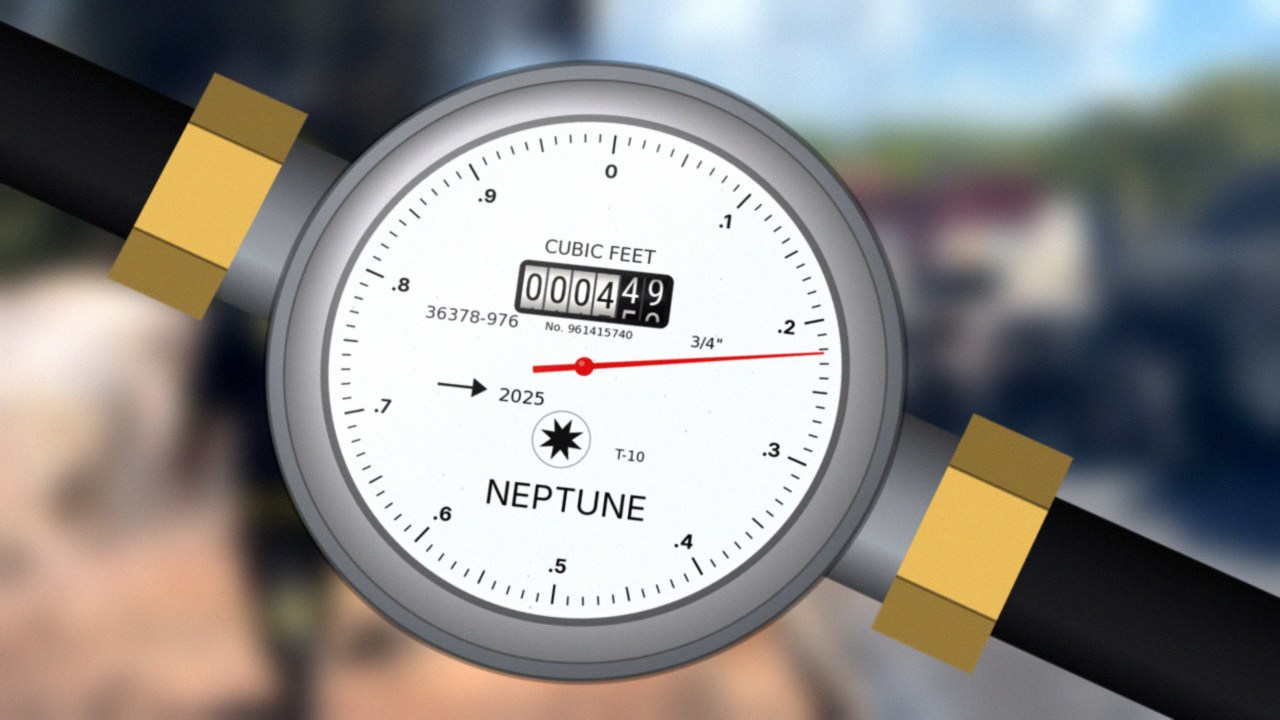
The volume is {"value": 449.22, "unit": "ft³"}
